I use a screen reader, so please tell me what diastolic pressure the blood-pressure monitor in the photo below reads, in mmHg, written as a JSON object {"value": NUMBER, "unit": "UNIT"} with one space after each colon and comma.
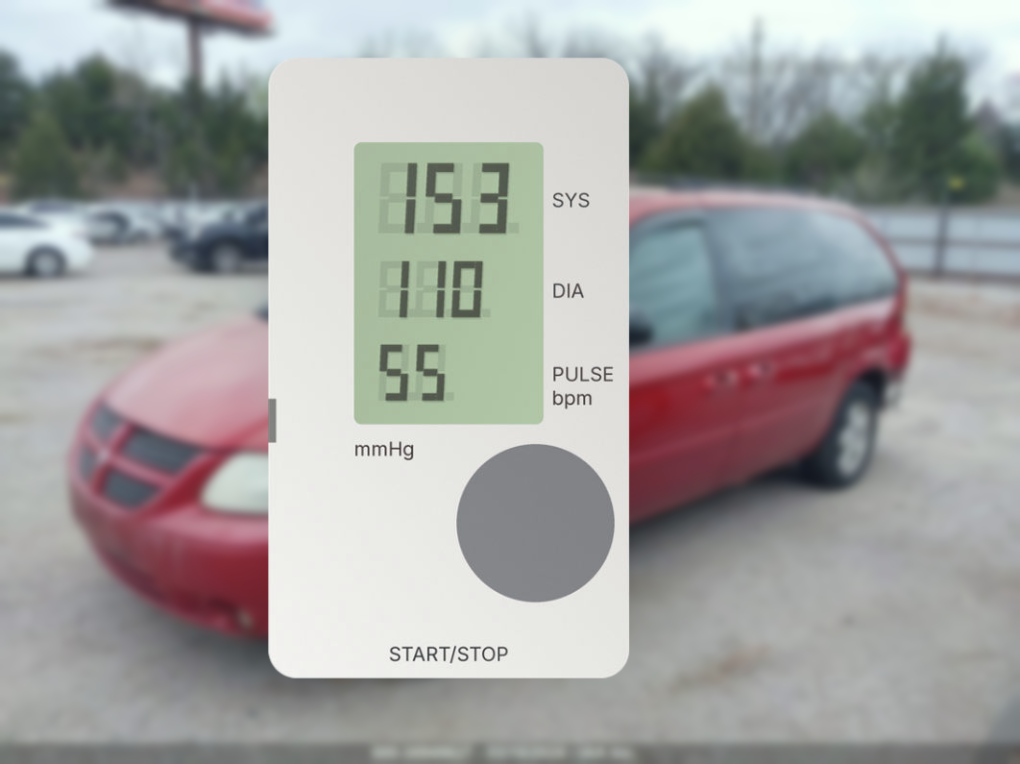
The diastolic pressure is {"value": 110, "unit": "mmHg"}
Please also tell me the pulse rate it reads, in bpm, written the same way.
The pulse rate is {"value": 55, "unit": "bpm"}
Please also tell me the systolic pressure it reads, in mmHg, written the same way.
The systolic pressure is {"value": 153, "unit": "mmHg"}
